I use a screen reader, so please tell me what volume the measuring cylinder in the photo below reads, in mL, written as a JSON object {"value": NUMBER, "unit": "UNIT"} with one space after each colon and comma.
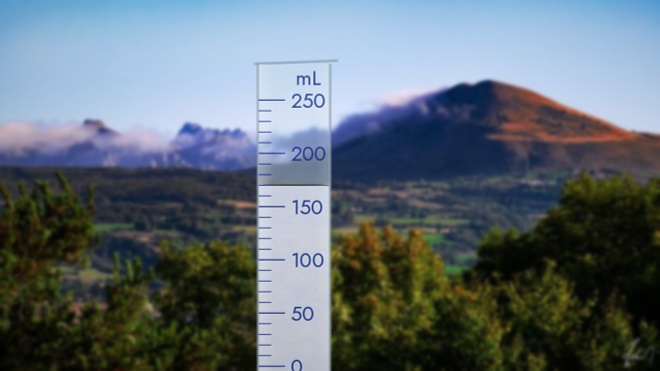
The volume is {"value": 170, "unit": "mL"}
